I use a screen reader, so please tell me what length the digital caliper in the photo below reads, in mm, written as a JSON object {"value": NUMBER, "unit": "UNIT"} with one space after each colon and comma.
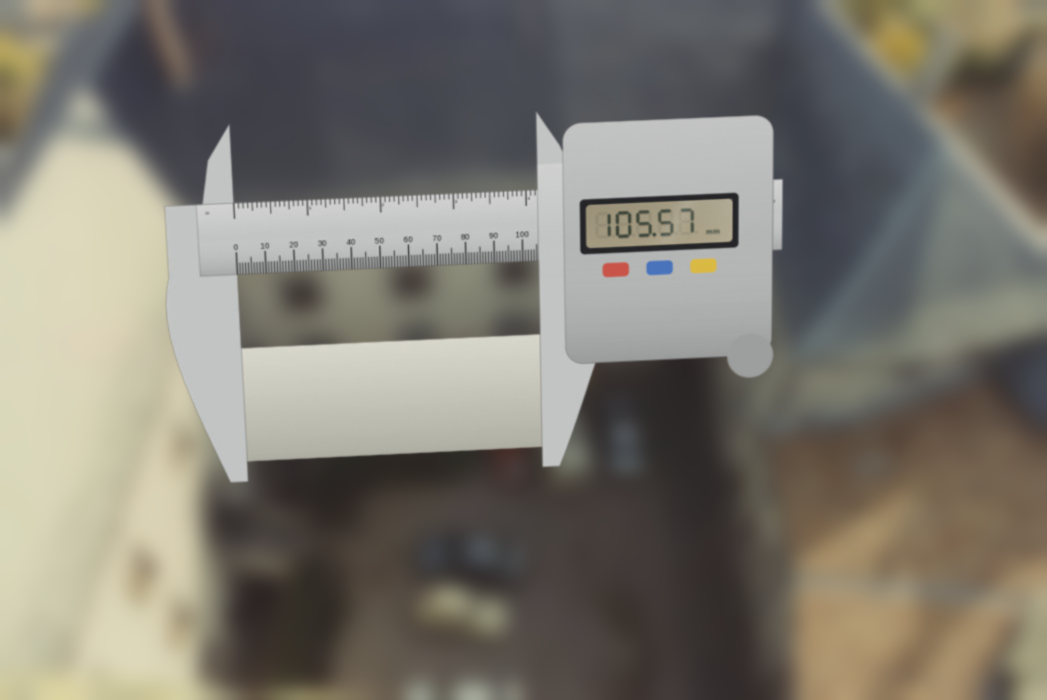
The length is {"value": 105.57, "unit": "mm"}
